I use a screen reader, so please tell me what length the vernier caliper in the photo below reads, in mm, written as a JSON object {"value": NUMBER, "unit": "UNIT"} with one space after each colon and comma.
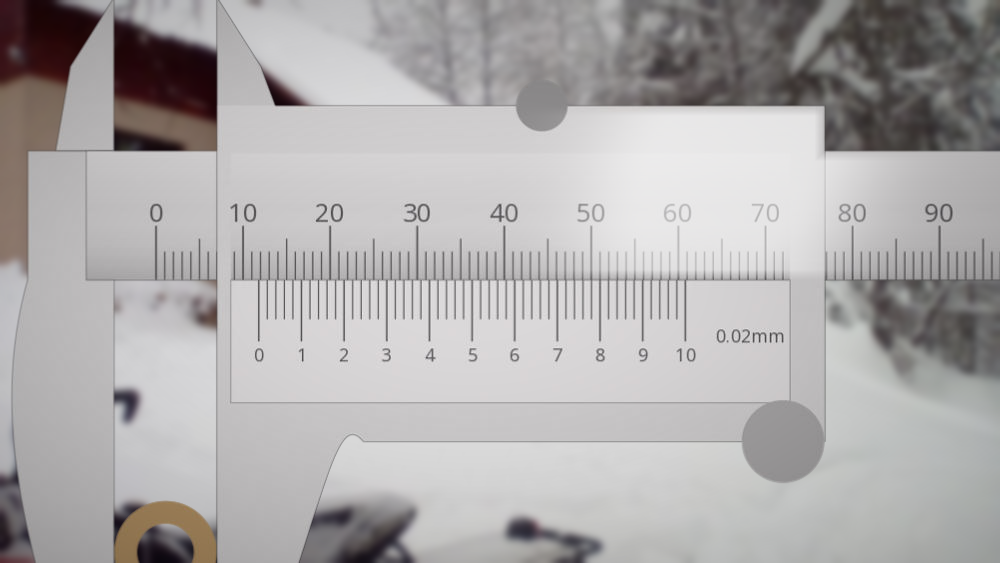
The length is {"value": 11.8, "unit": "mm"}
